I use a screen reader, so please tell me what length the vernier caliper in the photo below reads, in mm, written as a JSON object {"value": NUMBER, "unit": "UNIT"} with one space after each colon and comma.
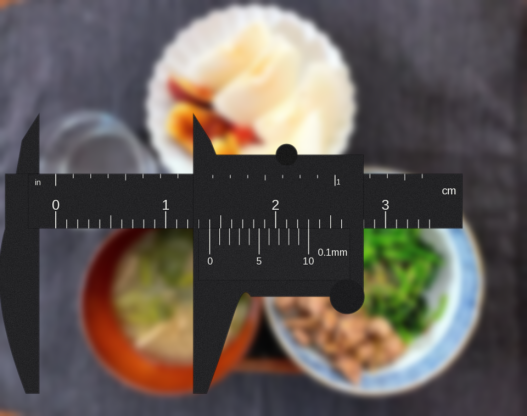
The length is {"value": 14.0, "unit": "mm"}
